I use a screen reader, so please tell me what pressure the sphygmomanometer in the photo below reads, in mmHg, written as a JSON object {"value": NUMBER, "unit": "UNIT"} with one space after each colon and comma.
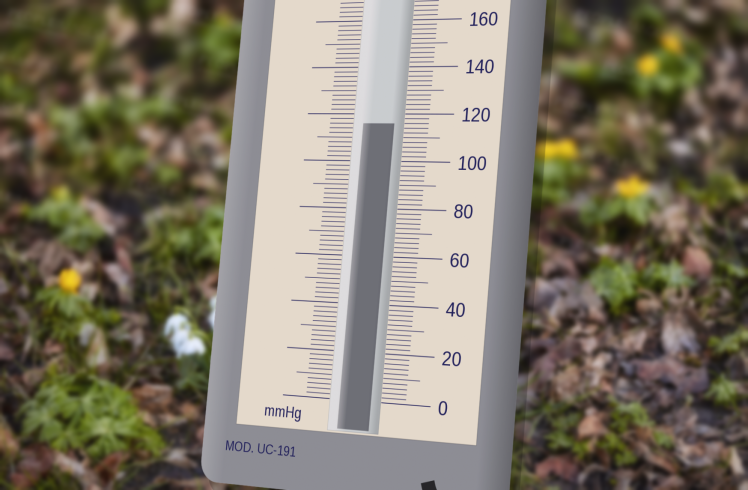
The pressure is {"value": 116, "unit": "mmHg"}
